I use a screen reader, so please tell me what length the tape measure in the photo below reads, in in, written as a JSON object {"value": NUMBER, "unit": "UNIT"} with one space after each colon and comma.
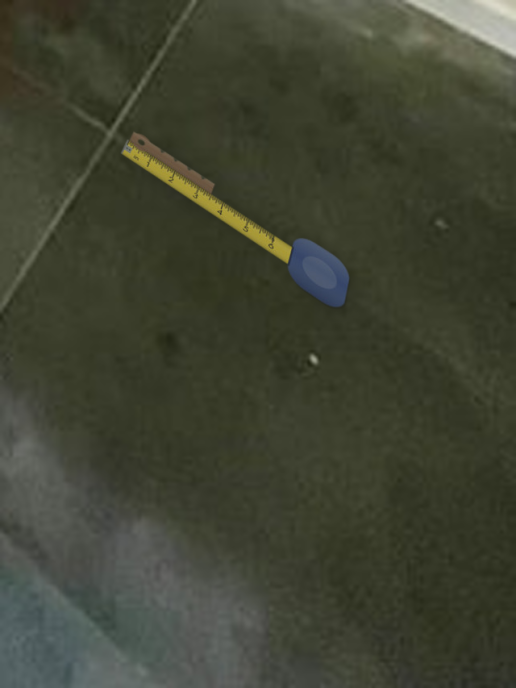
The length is {"value": 3.5, "unit": "in"}
